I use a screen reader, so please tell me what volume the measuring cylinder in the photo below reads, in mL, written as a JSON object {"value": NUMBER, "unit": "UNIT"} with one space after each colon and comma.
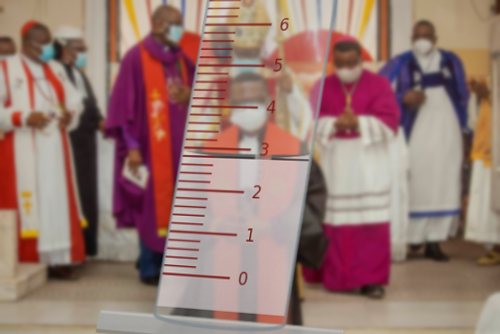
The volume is {"value": 2.8, "unit": "mL"}
